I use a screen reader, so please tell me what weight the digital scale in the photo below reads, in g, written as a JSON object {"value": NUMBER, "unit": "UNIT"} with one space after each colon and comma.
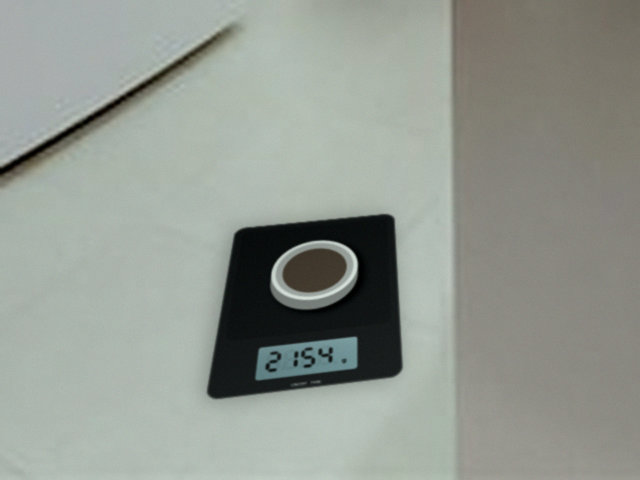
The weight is {"value": 2154, "unit": "g"}
